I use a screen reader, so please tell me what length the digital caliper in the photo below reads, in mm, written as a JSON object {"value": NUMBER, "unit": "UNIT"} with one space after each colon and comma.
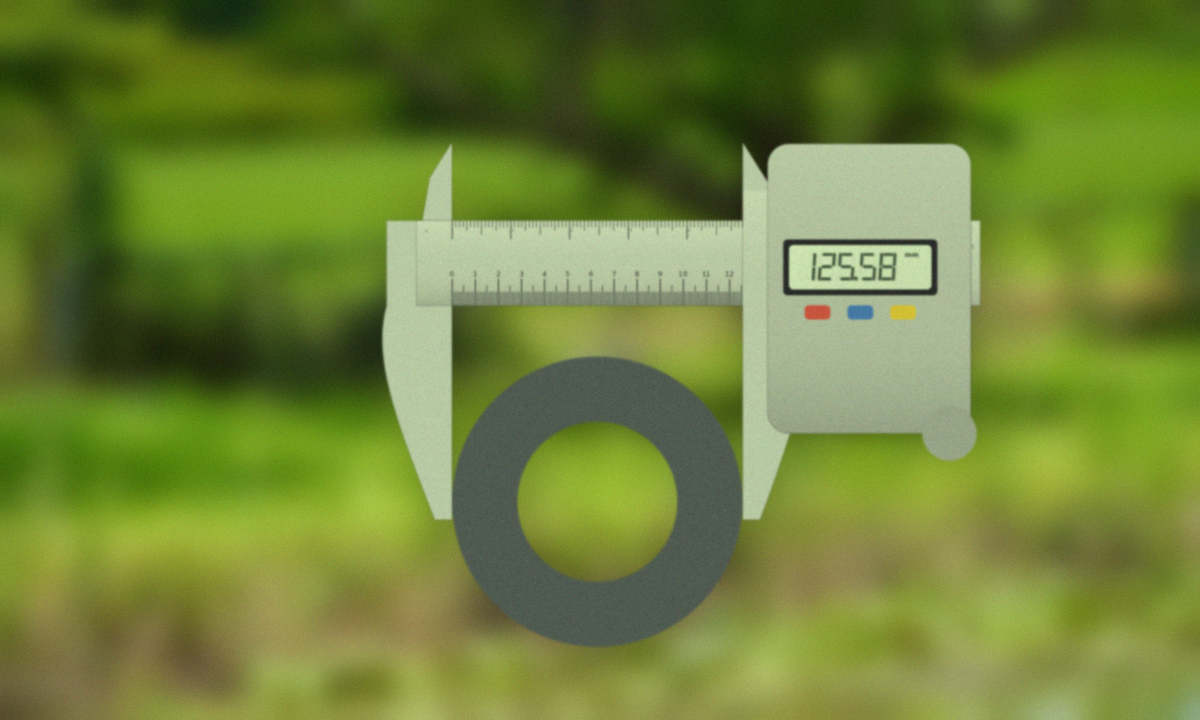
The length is {"value": 125.58, "unit": "mm"}
